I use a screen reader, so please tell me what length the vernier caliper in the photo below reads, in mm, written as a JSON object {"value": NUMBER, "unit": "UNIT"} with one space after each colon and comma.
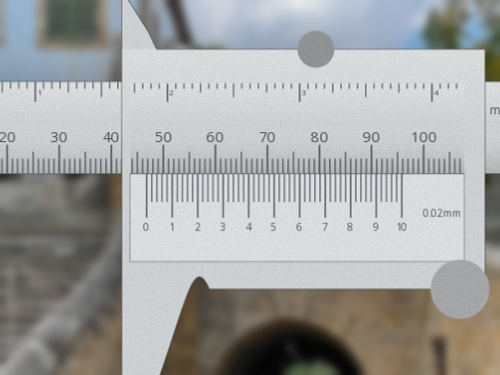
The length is {"value": 46.8, "unit": "mm"}
